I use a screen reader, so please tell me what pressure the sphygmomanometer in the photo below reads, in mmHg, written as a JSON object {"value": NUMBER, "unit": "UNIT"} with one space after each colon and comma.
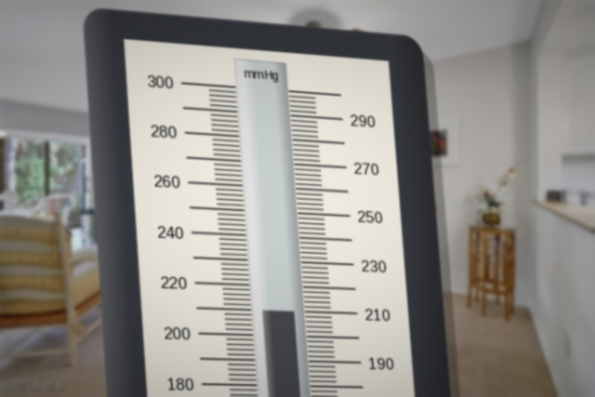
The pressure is {"value": 210, "unit": "mmHg"}
